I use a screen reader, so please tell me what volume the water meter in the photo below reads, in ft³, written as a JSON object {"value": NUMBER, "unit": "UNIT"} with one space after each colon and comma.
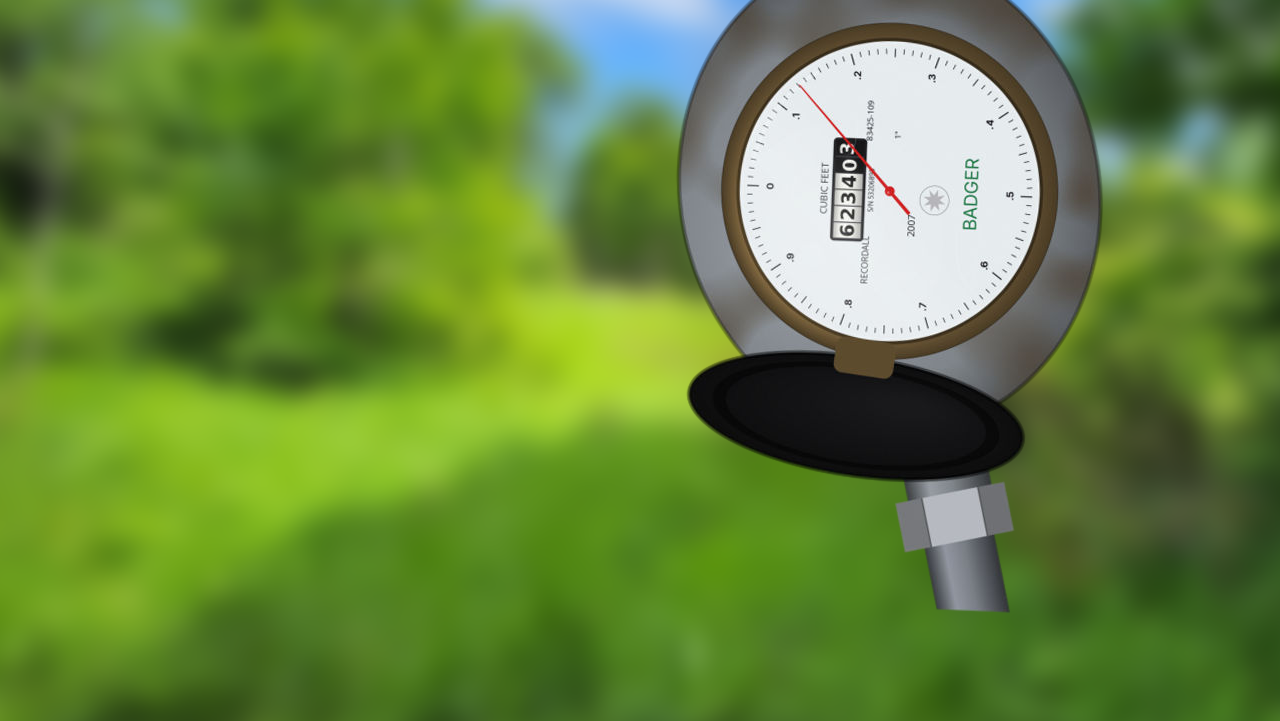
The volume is {"value": 623403.13, "unit": "ft³"}
